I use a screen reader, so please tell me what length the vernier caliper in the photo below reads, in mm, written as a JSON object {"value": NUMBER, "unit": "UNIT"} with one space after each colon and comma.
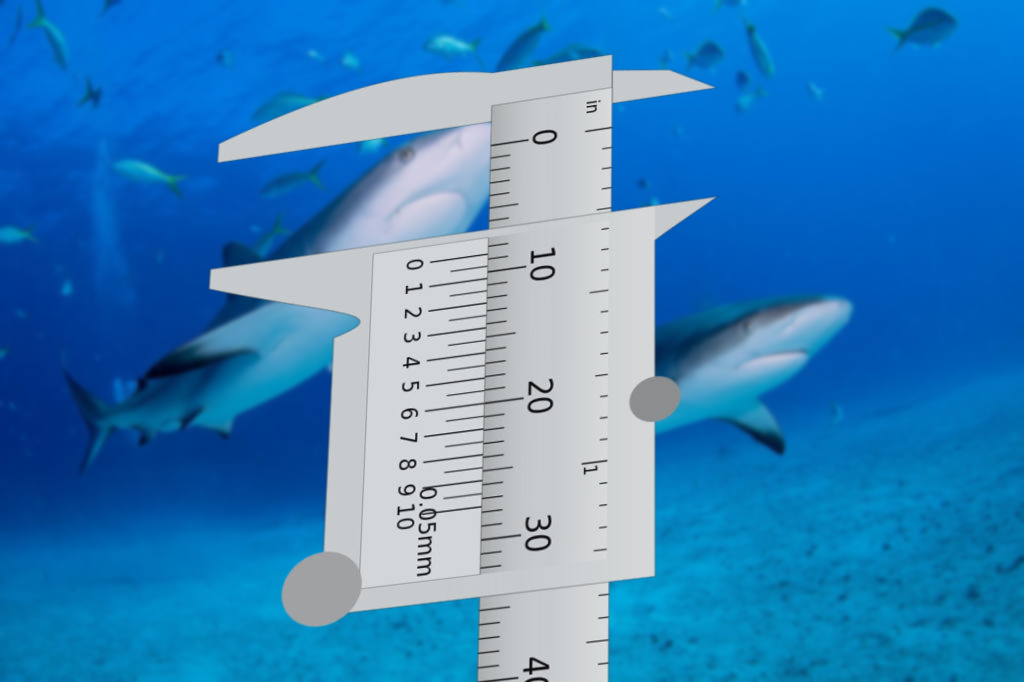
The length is {"value": 8.6, "unit": "mm"}
